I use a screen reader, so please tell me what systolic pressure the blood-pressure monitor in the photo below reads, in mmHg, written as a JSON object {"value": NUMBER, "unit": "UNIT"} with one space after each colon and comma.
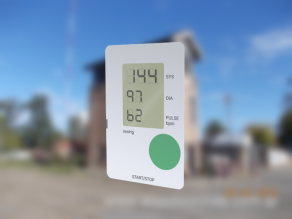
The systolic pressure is {"value": 144, "unit": "mmHg"}
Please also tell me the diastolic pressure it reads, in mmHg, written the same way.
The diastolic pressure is {"value": 97, "unit": "mmHg"}
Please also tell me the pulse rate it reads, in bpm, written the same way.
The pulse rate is {"value": 62, "unit": "bpm"}
